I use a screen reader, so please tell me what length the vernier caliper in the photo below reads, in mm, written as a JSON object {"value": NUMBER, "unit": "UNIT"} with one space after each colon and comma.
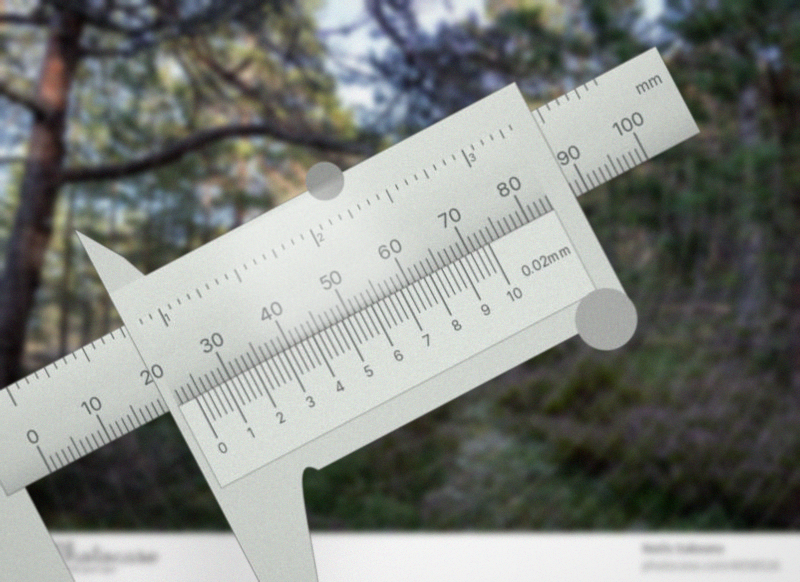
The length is {"value": 24.2, "unit": "mm"}
